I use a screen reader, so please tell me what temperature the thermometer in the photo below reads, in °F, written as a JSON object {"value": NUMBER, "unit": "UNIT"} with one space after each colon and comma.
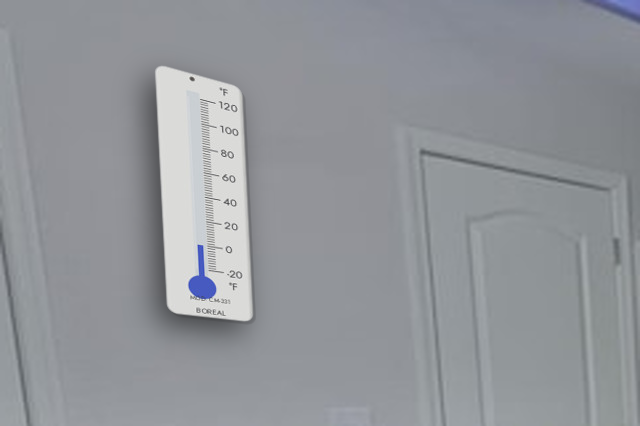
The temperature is {"value": 0, "unit": "°F"}
